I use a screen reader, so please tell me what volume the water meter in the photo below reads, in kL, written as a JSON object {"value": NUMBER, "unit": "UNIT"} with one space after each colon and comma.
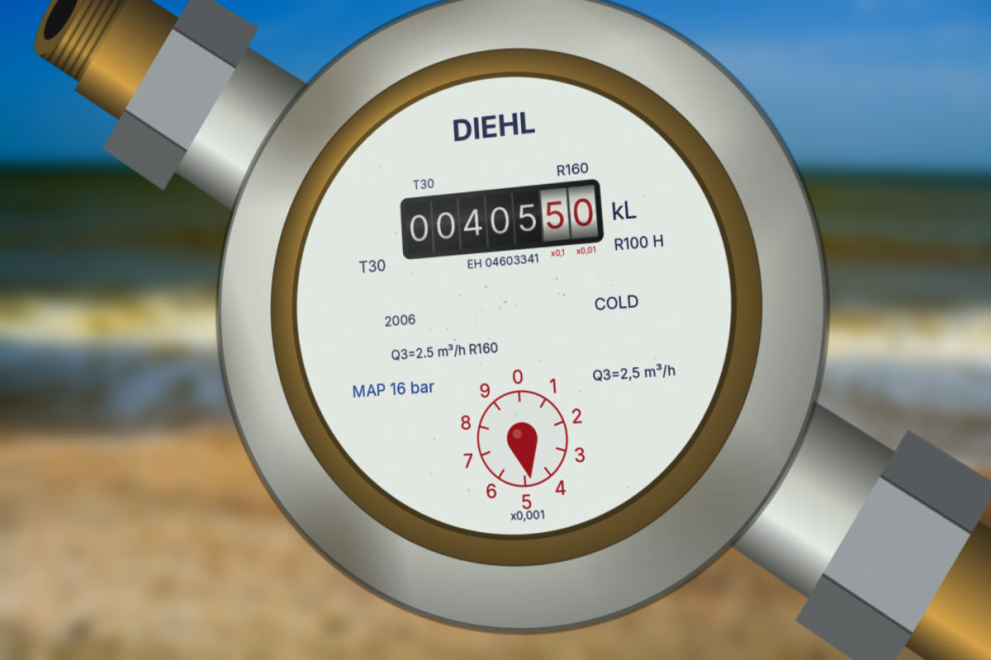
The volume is {"value": 405.504, "unit": "kL"}
